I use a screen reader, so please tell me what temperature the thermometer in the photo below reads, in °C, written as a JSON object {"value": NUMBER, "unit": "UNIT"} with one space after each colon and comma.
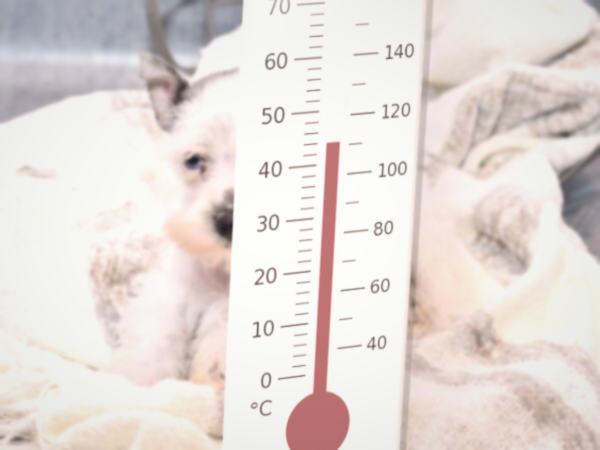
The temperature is {"value": 44, "unit": "°C"}
